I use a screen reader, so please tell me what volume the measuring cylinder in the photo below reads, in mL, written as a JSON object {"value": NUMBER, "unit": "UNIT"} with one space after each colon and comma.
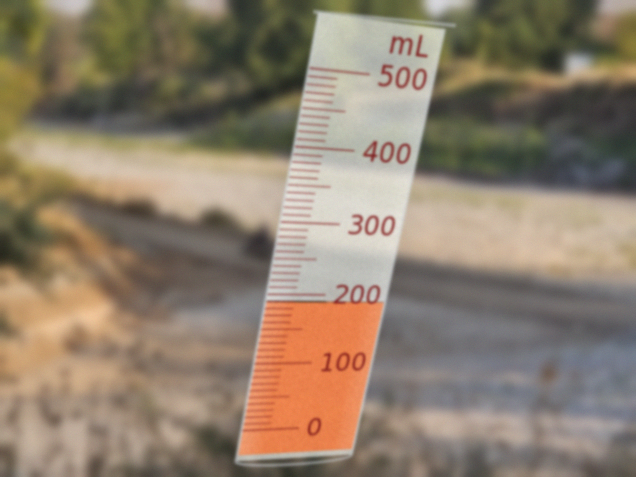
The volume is {"value": 190, "unit": "mL"}
